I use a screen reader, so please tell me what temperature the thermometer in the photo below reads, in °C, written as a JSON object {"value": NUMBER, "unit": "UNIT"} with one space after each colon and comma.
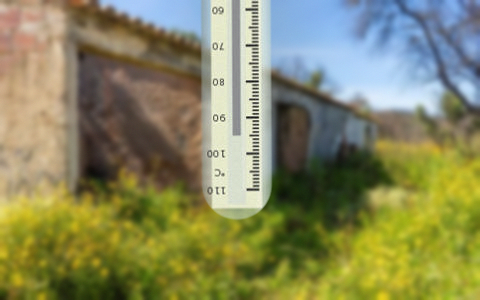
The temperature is {"value": 95, "unit": "°C"}
